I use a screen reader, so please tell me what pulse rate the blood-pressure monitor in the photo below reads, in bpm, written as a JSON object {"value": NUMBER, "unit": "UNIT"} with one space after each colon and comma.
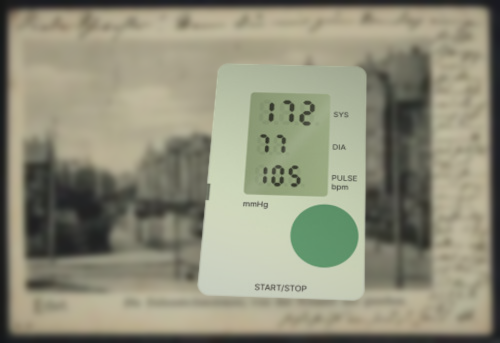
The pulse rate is {"value": 105, "unit": "bpm"}
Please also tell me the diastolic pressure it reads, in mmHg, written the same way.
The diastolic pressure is {"value": 77, "unit": "mmHg"}
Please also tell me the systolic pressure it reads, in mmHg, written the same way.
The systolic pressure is {"value": 172, "unit": "mmHg"}
